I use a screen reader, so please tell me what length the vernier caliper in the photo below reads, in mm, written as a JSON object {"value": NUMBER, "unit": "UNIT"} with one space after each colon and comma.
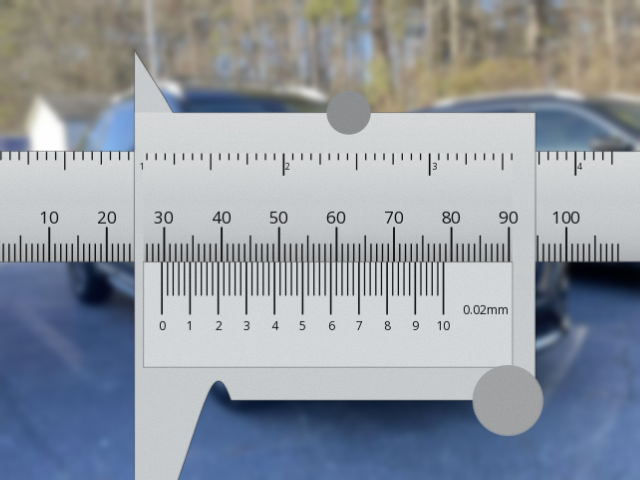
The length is {"value": 29.6, "unit": "mm"}
